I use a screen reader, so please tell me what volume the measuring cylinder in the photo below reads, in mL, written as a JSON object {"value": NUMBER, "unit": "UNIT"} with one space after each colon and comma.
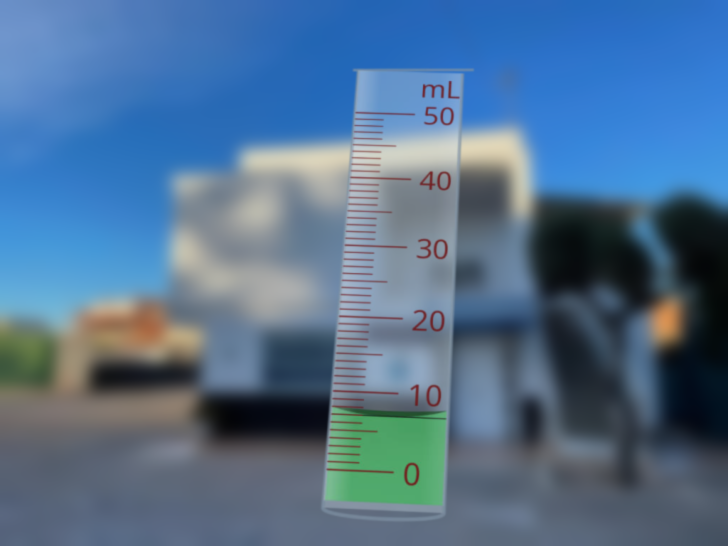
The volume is {"value": 7, "unit": "mL"}
